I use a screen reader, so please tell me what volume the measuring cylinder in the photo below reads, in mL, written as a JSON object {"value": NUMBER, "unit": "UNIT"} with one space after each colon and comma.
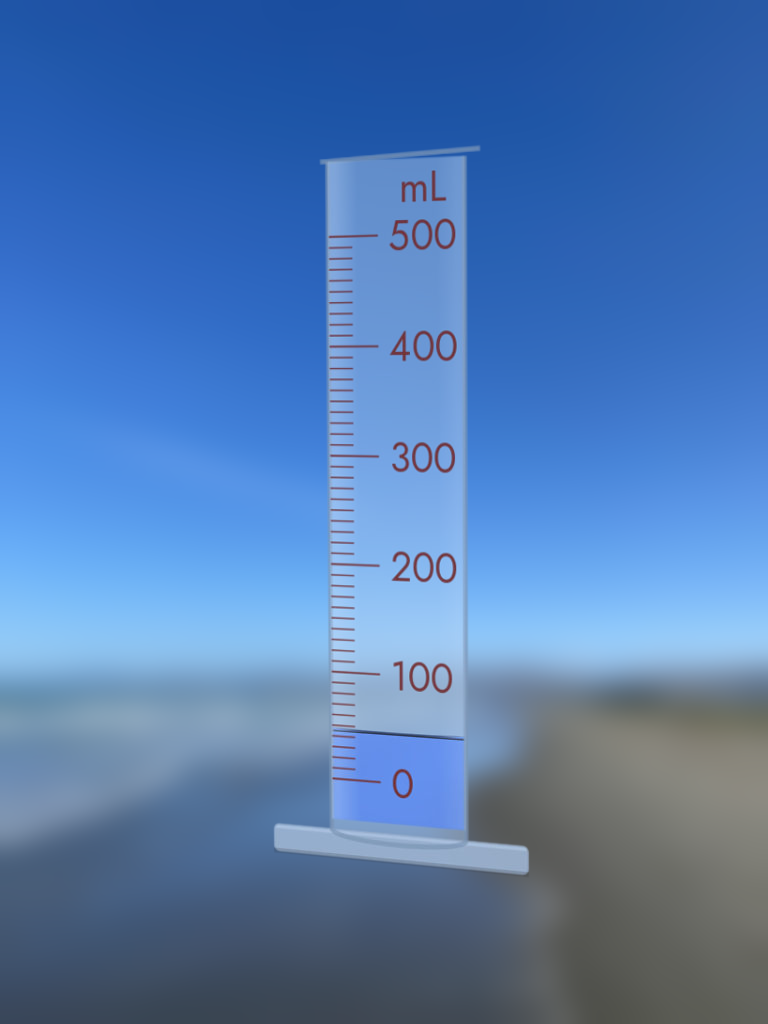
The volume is {"value": 45, "unit": "mL"}
